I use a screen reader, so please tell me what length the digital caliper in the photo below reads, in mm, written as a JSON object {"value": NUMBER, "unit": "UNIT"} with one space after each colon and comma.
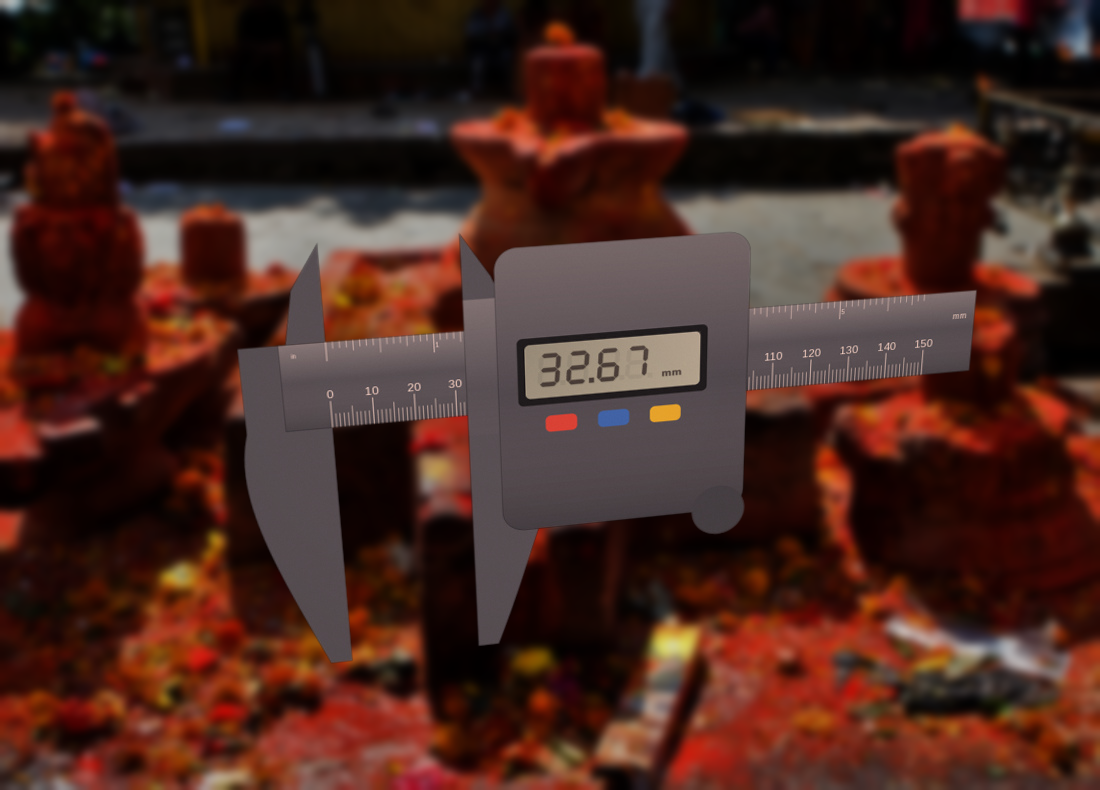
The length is {"value": 32.67, "unit": "mm"}
